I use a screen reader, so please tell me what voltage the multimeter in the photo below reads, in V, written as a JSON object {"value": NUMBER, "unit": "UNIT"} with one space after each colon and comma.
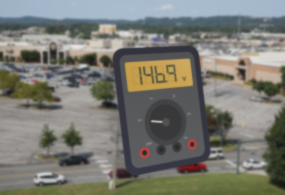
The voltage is {"value": 146.9, "unit": "V"}
